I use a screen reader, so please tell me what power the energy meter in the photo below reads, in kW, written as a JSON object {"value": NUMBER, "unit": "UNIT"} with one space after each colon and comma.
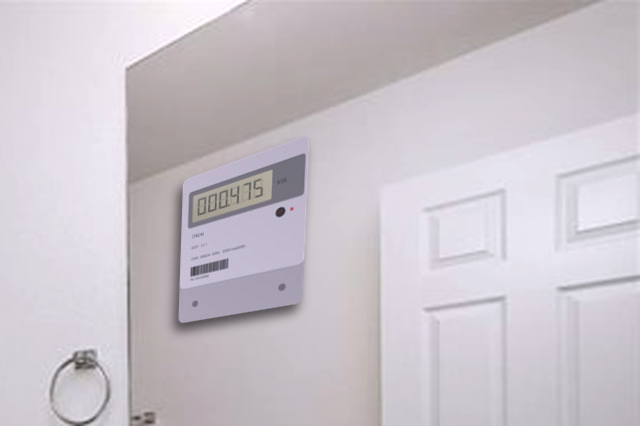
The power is {"value": 0.475, "unit": "kW"}
